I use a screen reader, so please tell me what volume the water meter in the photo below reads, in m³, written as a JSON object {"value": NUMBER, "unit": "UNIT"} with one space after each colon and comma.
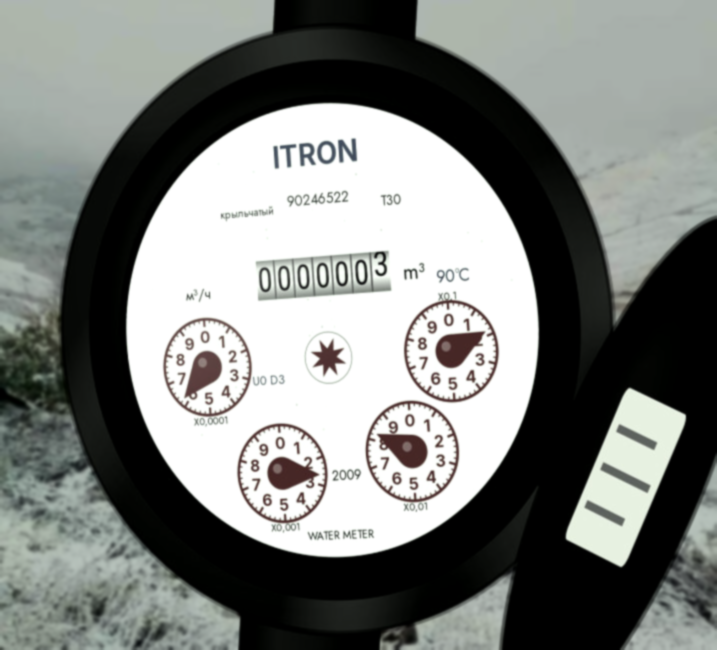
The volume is {"value": 3.1826, "unit": "m³"}
